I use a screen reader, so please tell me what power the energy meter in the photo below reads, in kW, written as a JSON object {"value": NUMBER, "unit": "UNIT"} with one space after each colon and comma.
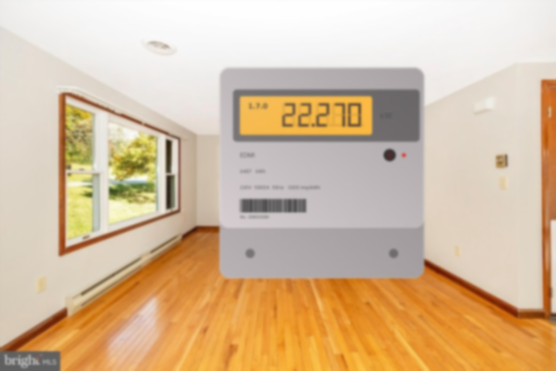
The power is {"value": 22.270, "unit": "kW"}
